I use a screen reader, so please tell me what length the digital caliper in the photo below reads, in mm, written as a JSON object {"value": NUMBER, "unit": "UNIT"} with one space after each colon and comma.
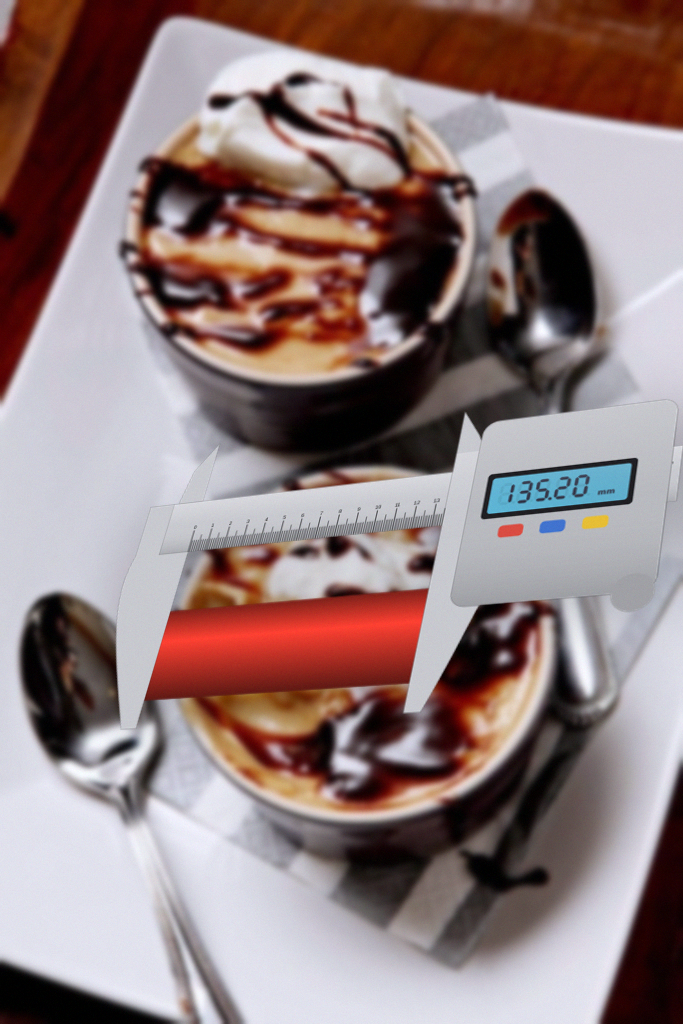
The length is {"value": 135.20, "unit": "mm"}
